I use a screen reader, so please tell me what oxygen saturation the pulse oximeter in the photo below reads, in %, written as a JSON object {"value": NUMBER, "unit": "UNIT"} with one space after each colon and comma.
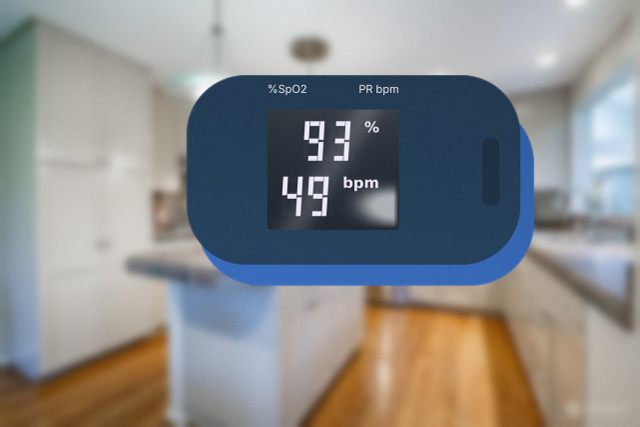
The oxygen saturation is {"value": 93, "unit": "%"}
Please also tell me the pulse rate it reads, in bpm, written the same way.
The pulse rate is {"value": 49, "unit": "bpm"}
